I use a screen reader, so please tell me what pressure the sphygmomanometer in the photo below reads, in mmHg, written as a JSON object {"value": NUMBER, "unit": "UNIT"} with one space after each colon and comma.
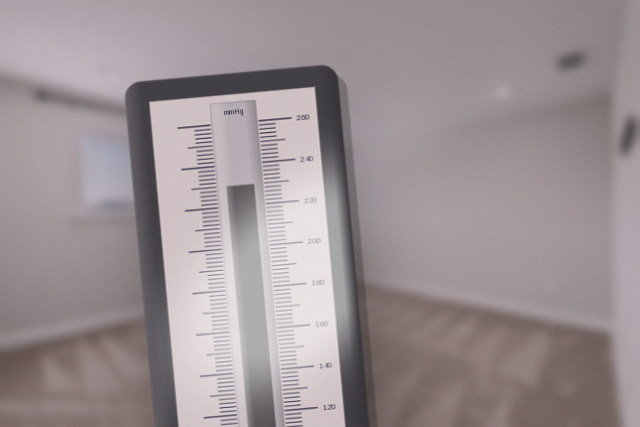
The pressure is {"value": 230, "unit": "mmHg"}
